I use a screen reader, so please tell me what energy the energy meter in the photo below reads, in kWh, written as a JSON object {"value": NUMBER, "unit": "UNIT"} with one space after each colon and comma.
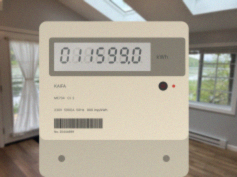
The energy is {"value": 11599.0, "unit": "kWh"}
